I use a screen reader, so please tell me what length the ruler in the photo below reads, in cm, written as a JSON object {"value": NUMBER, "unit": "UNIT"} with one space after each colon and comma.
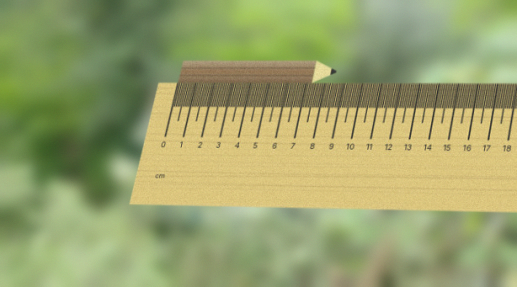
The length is {"value": 8.5, "unit": "cm"}
